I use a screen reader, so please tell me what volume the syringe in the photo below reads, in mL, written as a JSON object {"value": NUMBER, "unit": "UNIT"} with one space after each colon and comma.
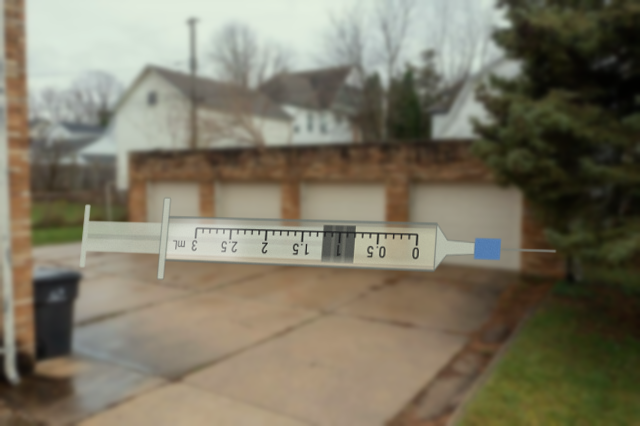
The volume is {"value": 0.8, "unit": "mL"}
